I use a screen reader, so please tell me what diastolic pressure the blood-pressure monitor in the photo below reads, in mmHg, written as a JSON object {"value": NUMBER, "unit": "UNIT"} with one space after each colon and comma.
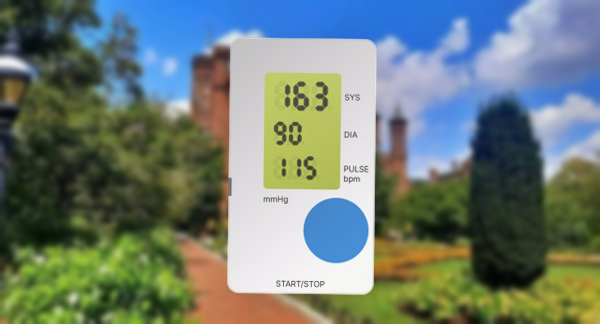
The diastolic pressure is {"value": 90, "unit": "mmHg"}
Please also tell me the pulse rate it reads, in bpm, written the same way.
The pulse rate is {"value": 115, "unit": "bpm"}
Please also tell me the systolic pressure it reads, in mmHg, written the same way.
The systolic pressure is {"value": 163, "unit": "mmHg"}
